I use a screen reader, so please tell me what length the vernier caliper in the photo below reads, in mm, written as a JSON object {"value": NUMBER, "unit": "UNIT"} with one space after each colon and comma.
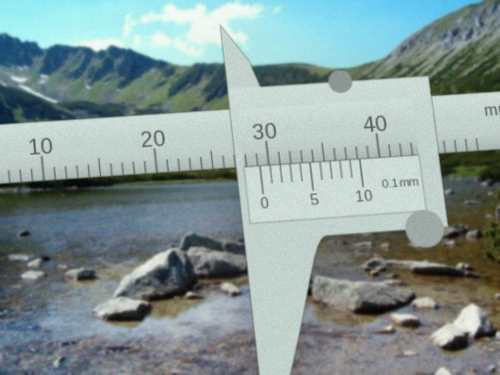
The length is {"value": 29.2, "unit": "mm"}
